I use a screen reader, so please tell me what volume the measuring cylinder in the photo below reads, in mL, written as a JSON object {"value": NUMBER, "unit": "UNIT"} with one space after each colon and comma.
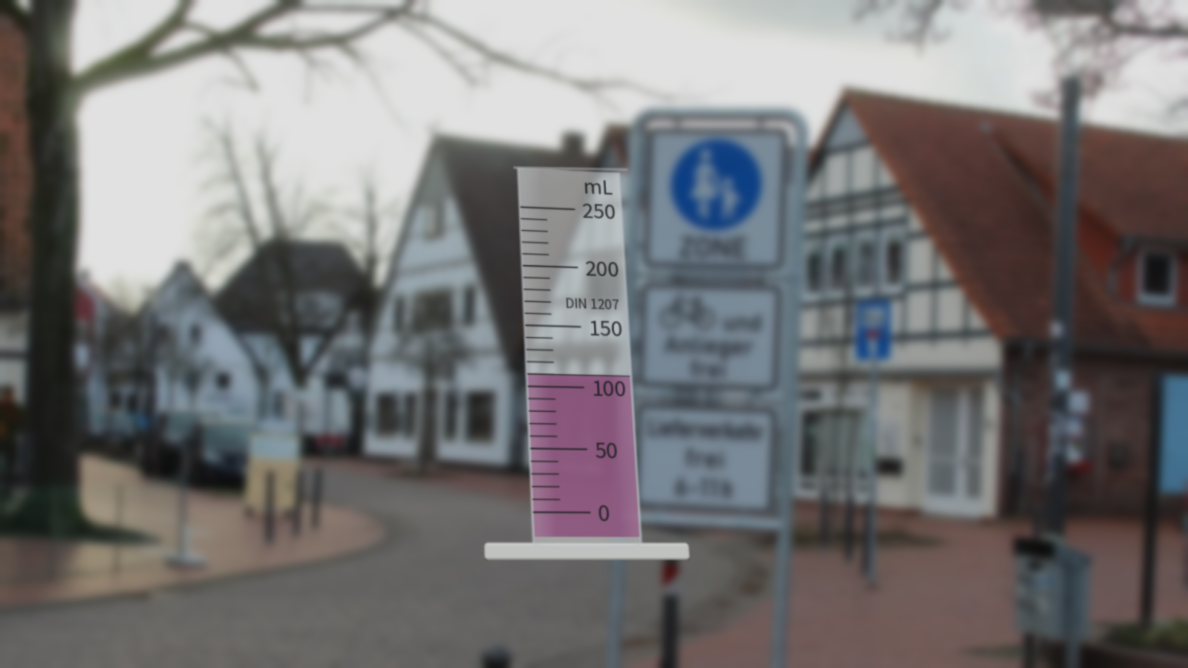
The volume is {"value": 110, "unit": "mL"}
